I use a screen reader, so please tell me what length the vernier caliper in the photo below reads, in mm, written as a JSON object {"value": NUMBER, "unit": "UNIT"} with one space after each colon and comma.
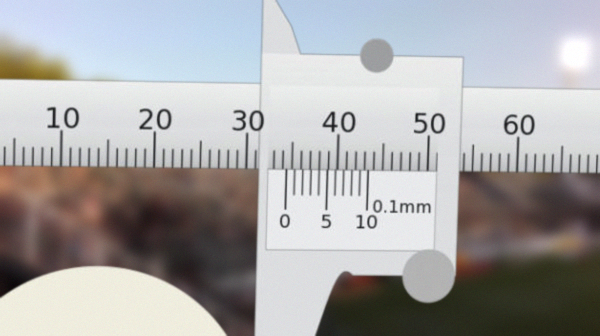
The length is {"value": 34.4, "unit": "mm"}
